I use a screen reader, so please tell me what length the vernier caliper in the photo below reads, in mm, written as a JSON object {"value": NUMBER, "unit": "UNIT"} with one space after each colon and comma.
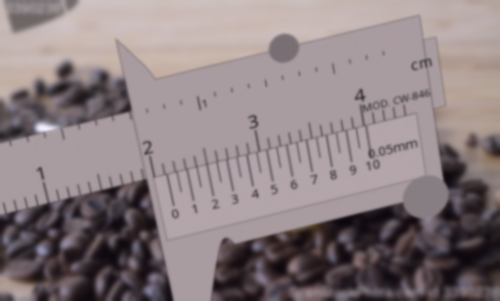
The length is {"value": 21.2, "unit": "mm"}
